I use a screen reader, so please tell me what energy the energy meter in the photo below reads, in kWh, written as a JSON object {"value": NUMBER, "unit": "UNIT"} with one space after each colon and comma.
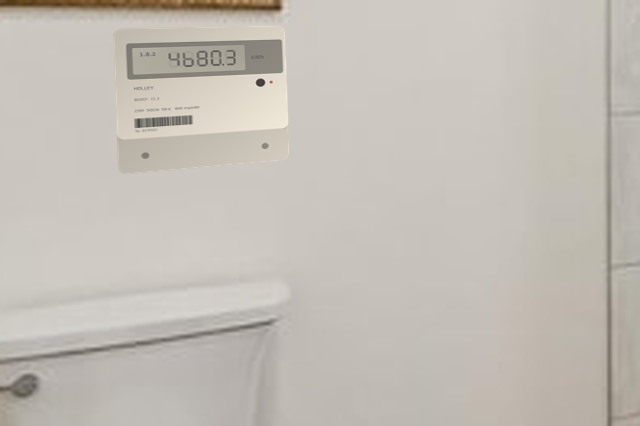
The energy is {"value": 4680.3, "unit": "kWh"}
